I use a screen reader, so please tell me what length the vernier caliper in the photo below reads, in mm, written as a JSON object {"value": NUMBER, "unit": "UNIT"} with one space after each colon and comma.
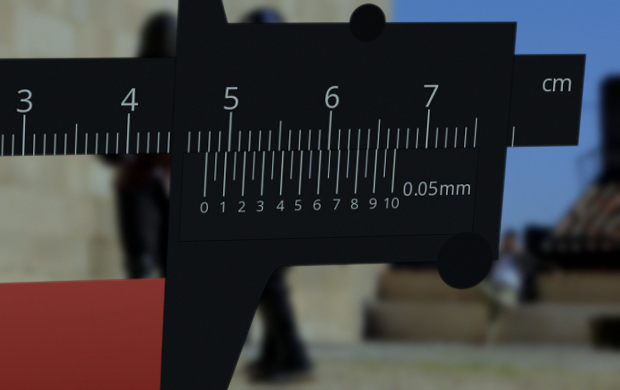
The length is {"value": 47.8, "unit": "mm"}
